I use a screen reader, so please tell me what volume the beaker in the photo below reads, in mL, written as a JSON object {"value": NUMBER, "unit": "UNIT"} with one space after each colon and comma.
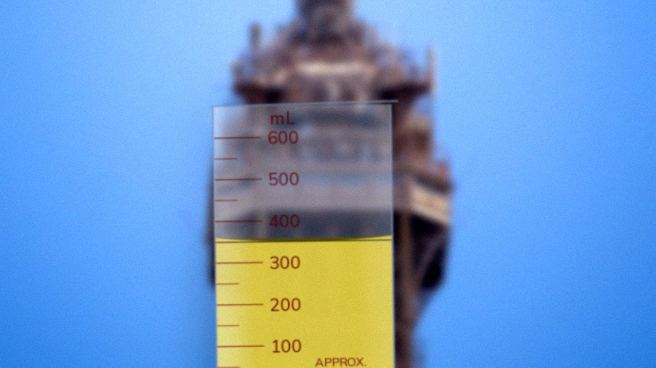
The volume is {"value": 350, "unit": "mL"}
